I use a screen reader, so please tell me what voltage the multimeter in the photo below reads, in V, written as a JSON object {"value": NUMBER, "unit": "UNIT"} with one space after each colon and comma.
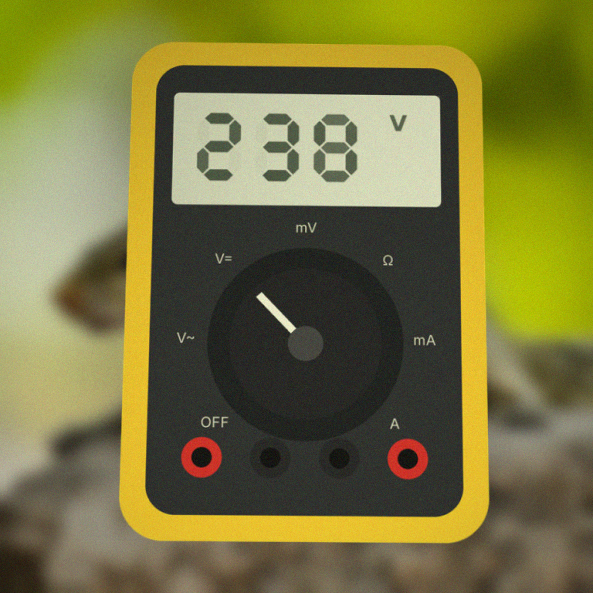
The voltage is {"value": 238, "unit": "V"}
